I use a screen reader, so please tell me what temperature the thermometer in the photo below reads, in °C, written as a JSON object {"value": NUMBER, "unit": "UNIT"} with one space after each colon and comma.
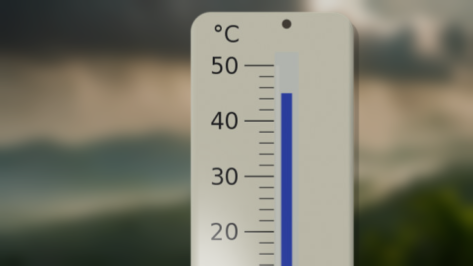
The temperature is {"value": 45, "unit": "°C"}
